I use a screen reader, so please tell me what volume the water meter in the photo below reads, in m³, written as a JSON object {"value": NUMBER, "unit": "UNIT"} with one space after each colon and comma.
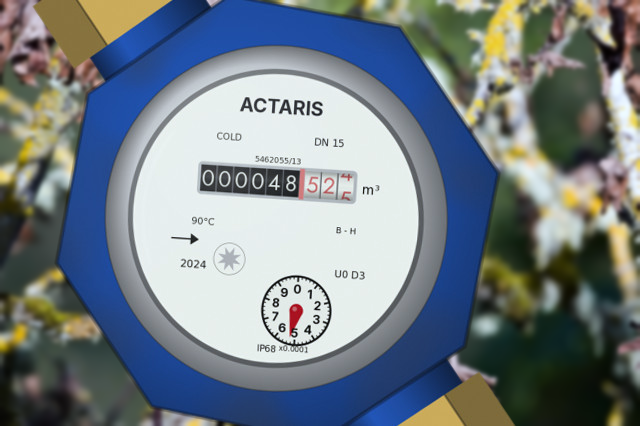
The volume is {"value": 48.5245, "unit": "m³"}
